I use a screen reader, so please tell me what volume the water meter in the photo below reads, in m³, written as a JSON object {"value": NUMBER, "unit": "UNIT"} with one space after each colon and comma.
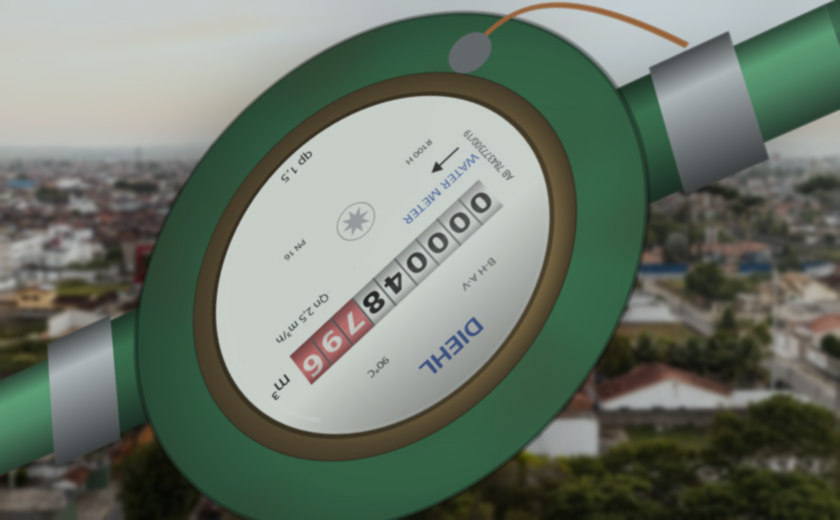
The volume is {"value": 48.796, "unit": "m³"}
